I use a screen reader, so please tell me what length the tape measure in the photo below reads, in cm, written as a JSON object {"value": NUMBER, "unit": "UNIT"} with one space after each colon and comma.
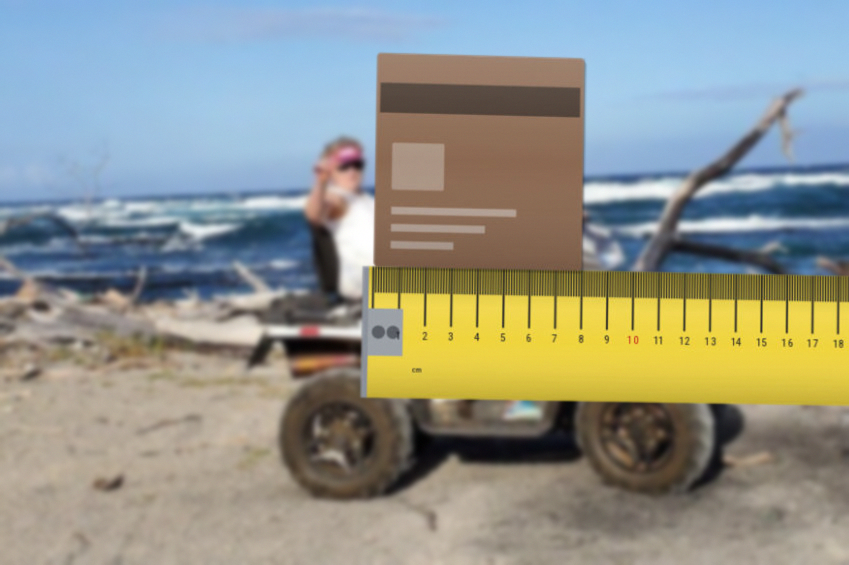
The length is {"value": 8, "unit": "cm"}
